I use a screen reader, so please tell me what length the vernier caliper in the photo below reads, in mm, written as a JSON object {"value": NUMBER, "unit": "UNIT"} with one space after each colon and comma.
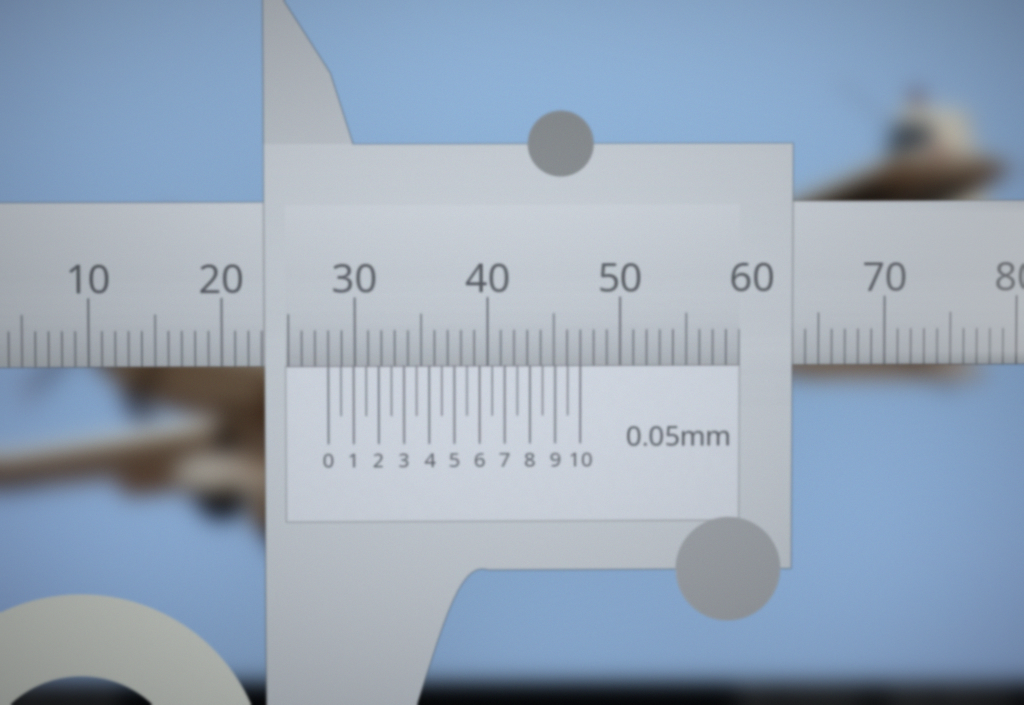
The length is {"value": 28.0, "unit": "mm"}
